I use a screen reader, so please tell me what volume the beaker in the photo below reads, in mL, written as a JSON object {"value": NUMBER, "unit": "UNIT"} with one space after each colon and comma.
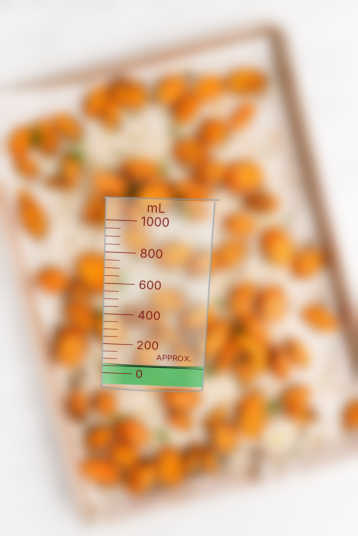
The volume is {"value": 50, "unit": "mL"}
